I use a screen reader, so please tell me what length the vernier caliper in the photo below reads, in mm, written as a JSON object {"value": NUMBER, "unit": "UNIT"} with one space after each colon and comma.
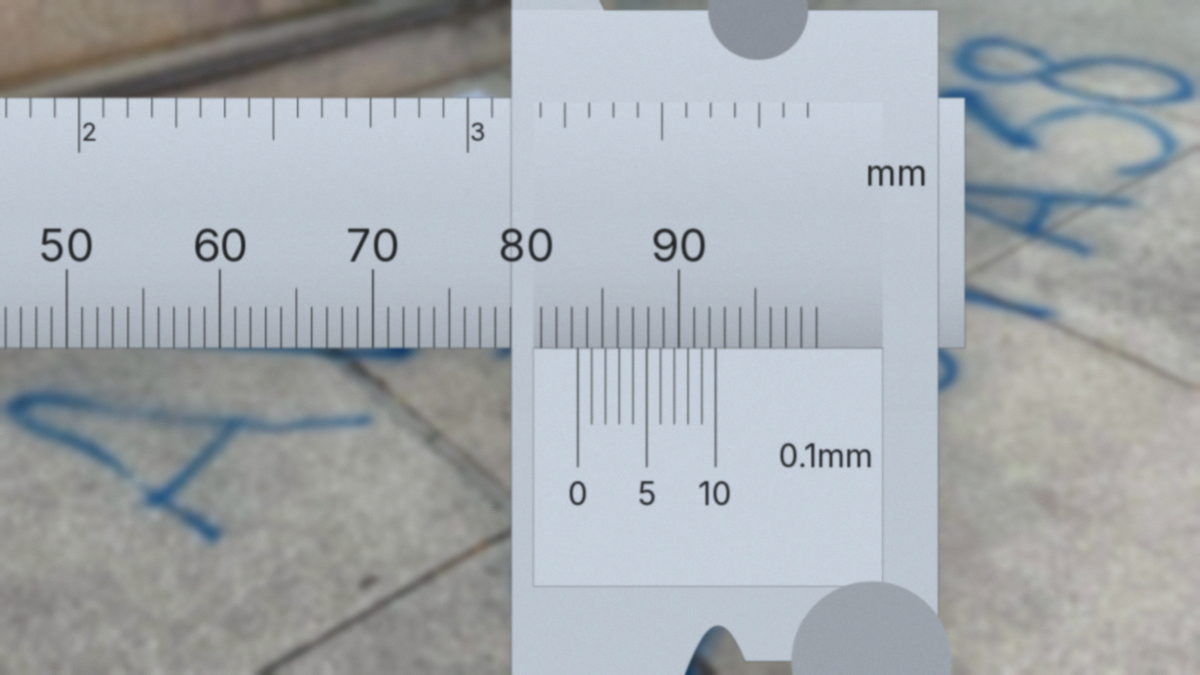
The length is {"value": 83.4, "unit": "mm"}
